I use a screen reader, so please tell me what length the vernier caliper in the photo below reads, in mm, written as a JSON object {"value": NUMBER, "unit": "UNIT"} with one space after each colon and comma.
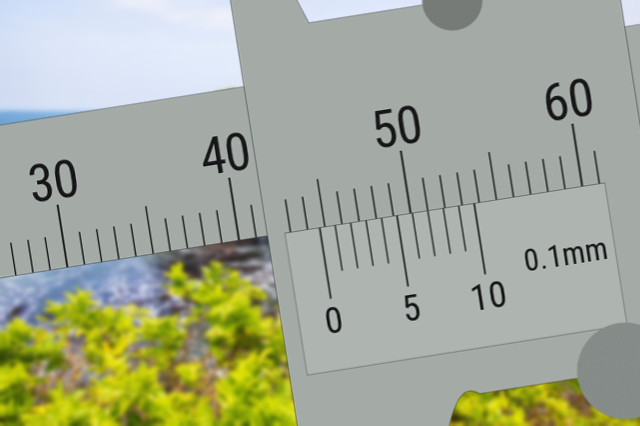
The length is {"value": 44.7, "unit": "mm"}
